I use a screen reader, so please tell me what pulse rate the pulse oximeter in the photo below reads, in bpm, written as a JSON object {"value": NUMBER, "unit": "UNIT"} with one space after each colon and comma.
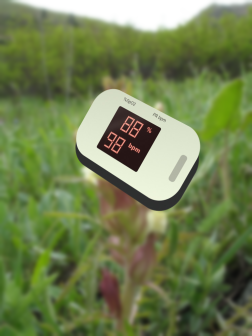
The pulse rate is {"value": 98, "unit": "bpm"}
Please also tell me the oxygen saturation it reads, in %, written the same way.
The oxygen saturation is {"value": 88, "unit": "%"}
